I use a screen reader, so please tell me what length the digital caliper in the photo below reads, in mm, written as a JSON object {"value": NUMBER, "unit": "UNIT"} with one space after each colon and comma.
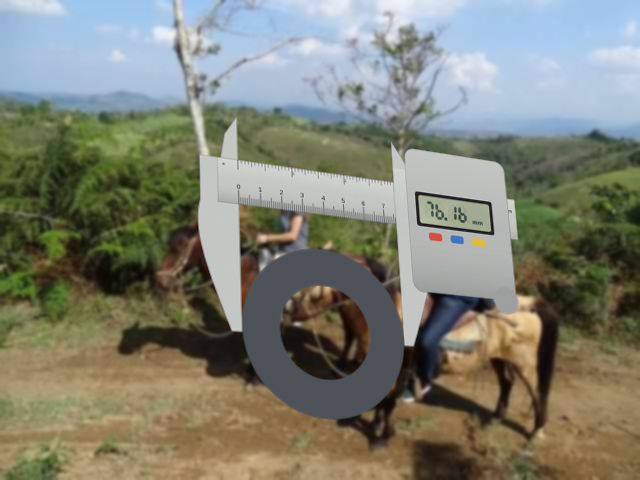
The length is {"value": 76.16, "unit": "mm"}
